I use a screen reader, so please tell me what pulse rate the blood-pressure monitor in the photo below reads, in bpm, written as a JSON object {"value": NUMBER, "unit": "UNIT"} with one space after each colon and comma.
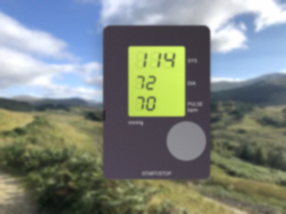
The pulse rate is {"value": 70, "unit": "bpm"}
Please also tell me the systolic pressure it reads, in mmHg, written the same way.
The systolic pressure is {"value": 114, "unit": "mmHg"}
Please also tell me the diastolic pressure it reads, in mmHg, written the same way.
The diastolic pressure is {"value": 72, "unit": "mmHg"}
